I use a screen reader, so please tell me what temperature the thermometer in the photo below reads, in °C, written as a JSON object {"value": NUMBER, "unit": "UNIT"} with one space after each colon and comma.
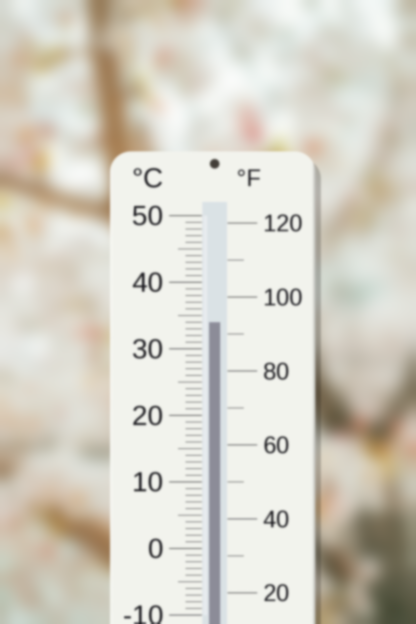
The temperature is {"value": 34, "unit": "°C"}
